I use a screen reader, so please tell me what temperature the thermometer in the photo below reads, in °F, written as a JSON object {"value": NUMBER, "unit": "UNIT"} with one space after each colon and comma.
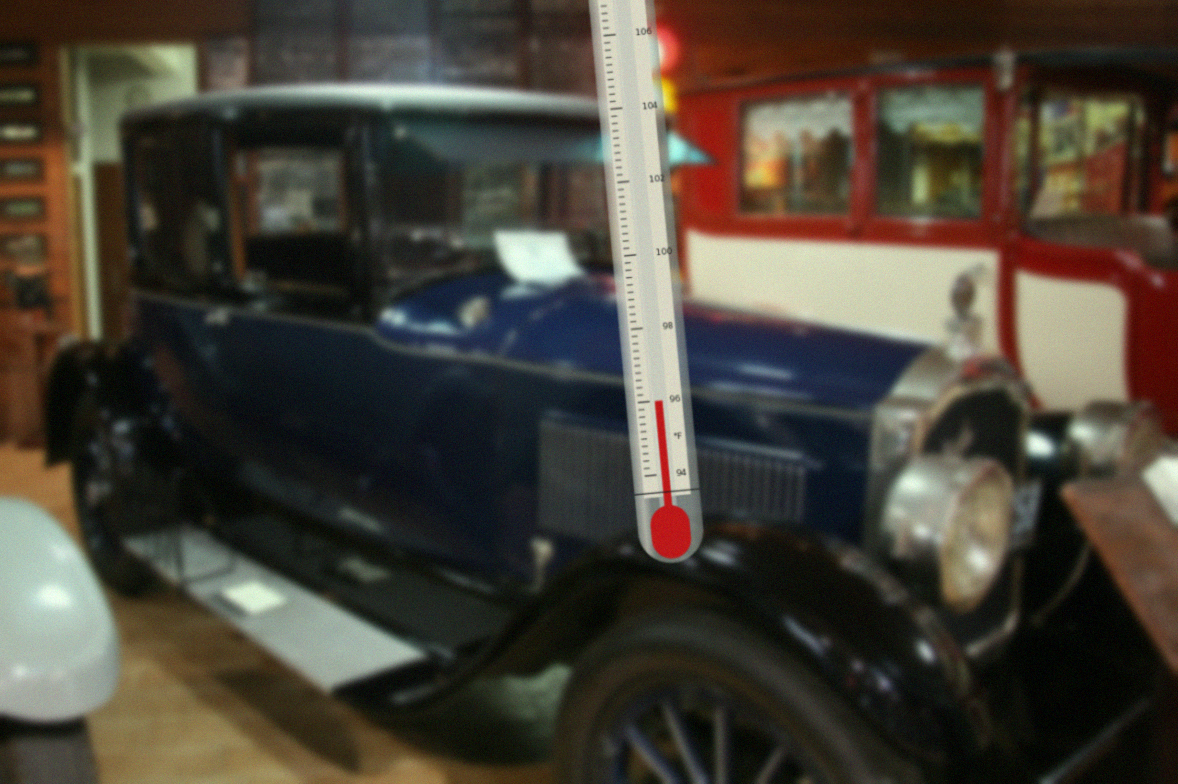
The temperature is {"value": 96, "unit": "°F"}
